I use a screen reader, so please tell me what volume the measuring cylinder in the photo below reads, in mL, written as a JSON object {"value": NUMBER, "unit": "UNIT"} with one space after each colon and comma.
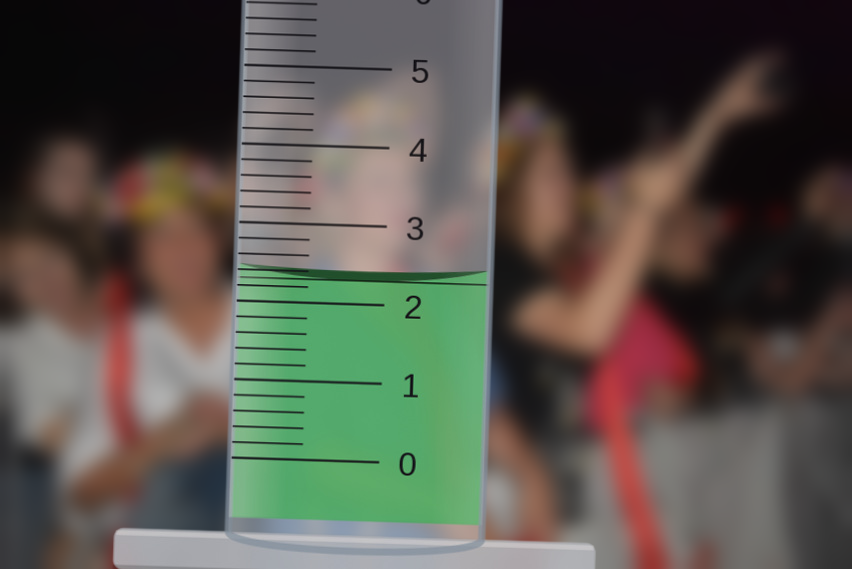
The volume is {"value": 2.3, "unit": "mL"}
